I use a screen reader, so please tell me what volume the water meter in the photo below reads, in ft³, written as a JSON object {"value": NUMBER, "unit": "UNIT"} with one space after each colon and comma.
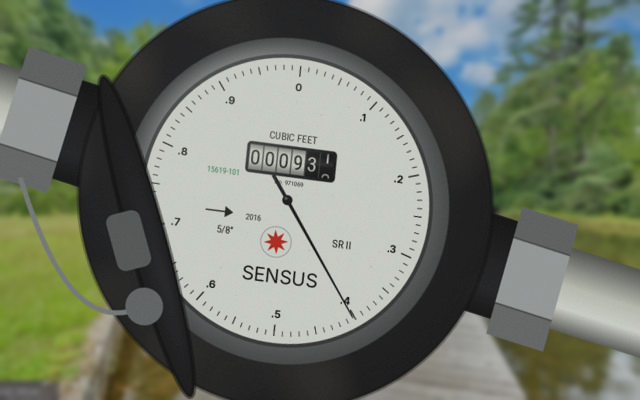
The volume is {"value": 931.40, "unit": "ft³"}
